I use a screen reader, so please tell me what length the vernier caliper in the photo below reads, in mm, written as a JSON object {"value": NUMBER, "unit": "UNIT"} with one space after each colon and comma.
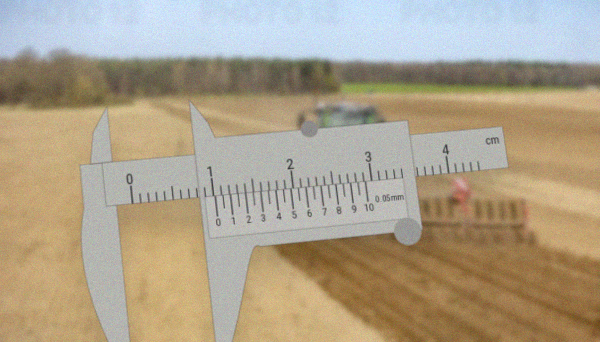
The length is {"value": 10.2, "unit": "mm"}
